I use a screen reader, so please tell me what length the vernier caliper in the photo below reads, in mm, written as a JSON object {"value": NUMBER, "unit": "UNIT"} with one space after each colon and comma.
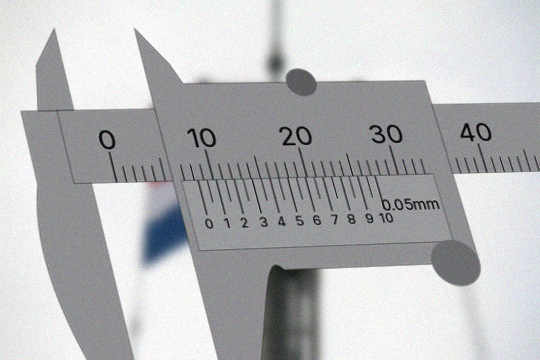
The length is {"value": 8.4, "unit": "mm"}
